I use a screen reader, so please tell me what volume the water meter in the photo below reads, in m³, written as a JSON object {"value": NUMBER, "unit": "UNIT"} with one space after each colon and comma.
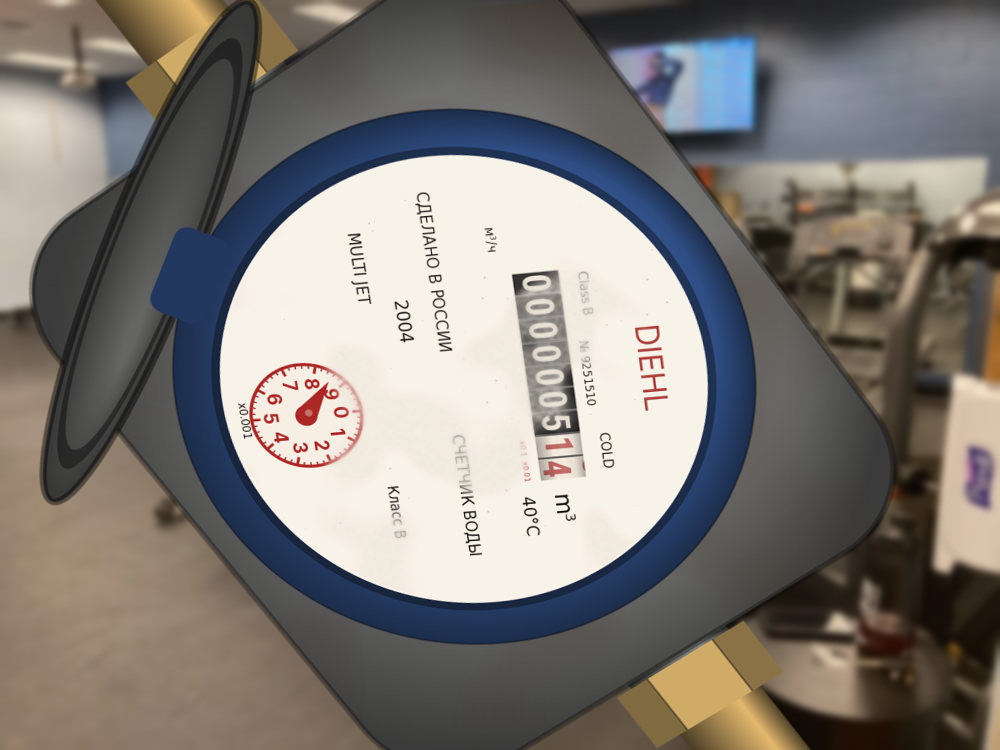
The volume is {"value": 5.138, "unit": "m³"}
